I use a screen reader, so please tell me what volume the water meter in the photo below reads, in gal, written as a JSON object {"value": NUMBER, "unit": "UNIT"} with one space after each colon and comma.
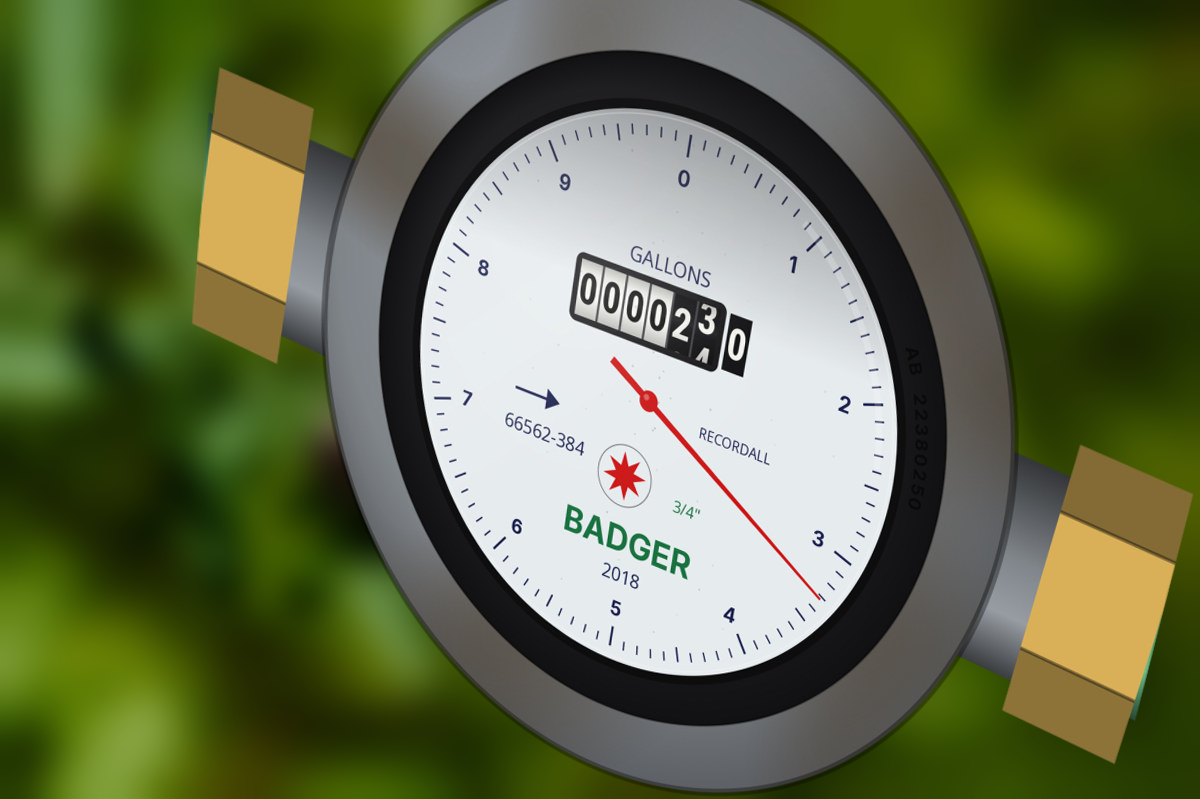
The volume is {"value": 233.3, "unit": "gal"}
